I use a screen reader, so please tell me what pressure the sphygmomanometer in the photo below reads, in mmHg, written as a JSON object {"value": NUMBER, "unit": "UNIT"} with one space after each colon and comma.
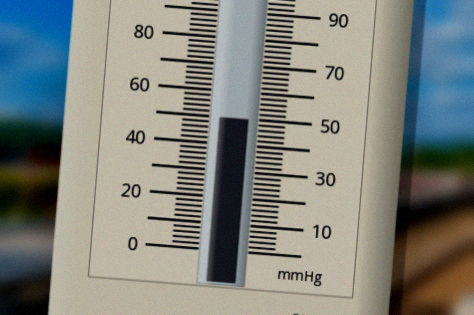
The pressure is {"value": 50, "unit": "mmHg"}
